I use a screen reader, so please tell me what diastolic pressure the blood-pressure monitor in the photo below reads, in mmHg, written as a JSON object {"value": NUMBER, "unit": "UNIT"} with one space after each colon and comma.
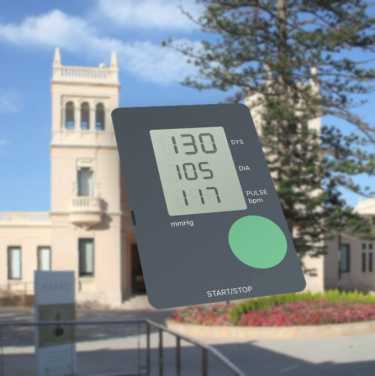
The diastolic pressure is {"value": 105, "unit": "mmHg"}
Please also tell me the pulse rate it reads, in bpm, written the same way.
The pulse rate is {"value": 117, "unit": "bpm"}
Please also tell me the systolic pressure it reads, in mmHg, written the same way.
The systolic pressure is {"value": 130, "unit": "mmHg"}
